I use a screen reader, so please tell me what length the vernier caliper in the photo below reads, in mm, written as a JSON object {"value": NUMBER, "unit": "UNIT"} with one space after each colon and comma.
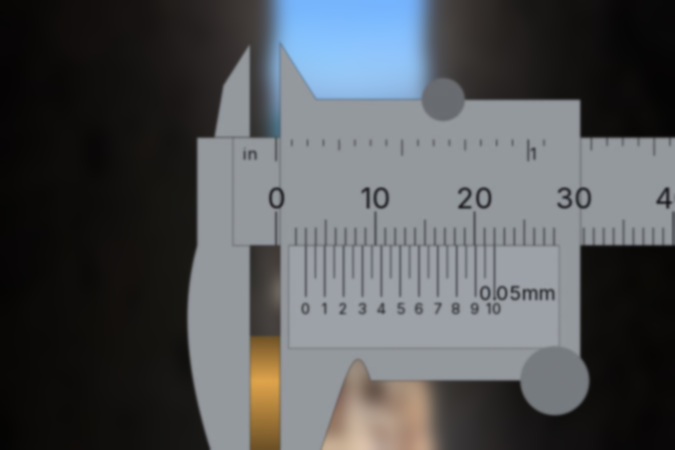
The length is {"value": 3.0, "unit": "mm"}
